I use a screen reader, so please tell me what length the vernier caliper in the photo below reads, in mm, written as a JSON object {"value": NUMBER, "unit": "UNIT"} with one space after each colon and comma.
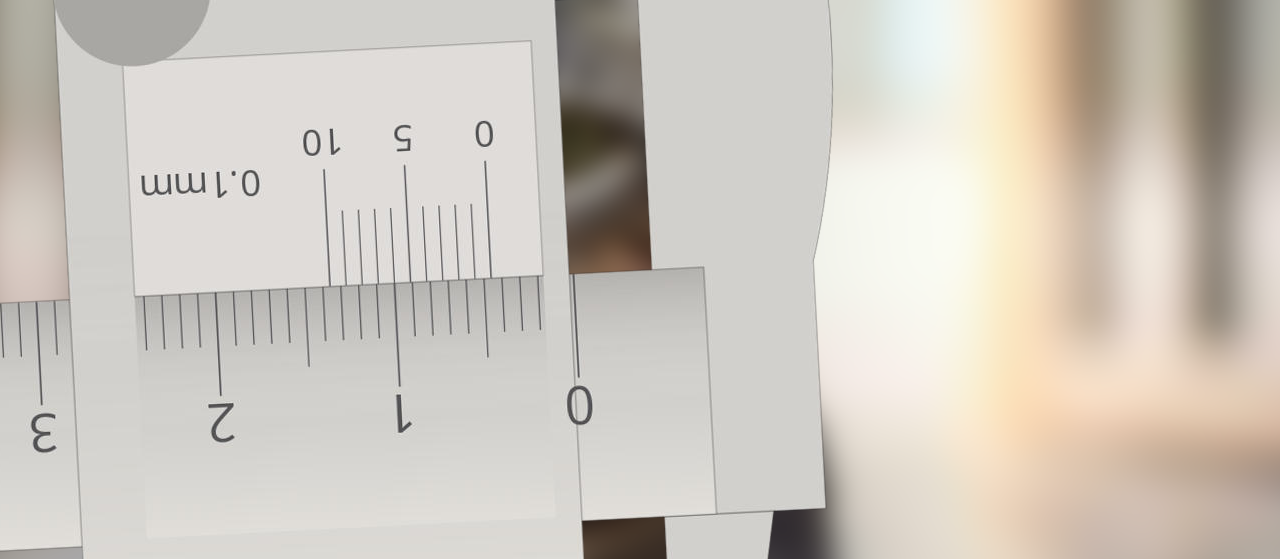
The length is {"value": 4.6, "unit": "mm"}
